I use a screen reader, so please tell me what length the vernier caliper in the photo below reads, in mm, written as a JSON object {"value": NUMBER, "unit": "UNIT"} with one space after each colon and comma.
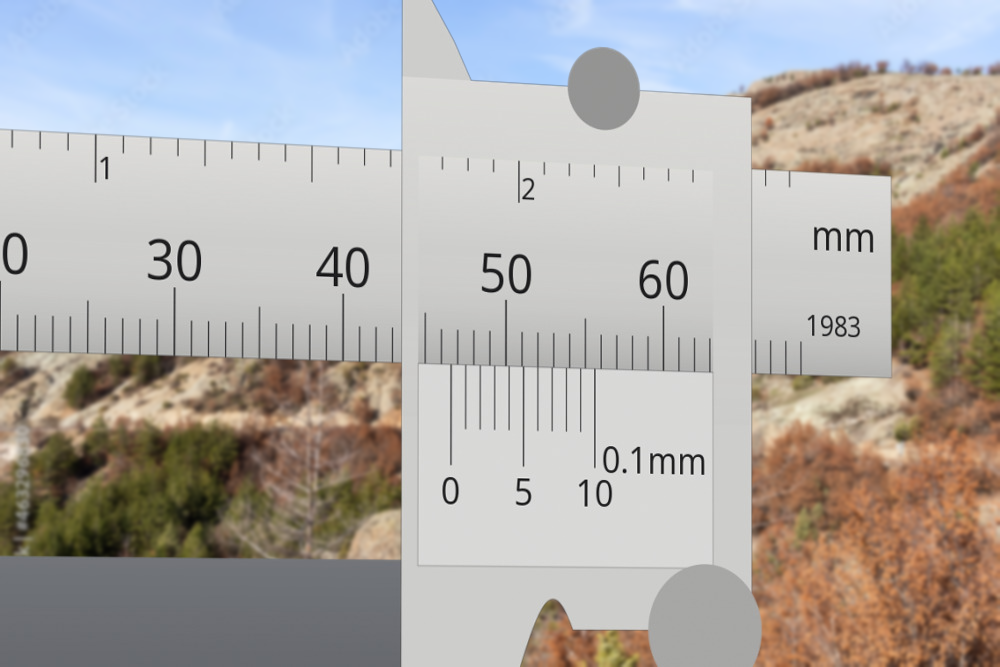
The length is {"value": 46.6, "unit": "mm"}
